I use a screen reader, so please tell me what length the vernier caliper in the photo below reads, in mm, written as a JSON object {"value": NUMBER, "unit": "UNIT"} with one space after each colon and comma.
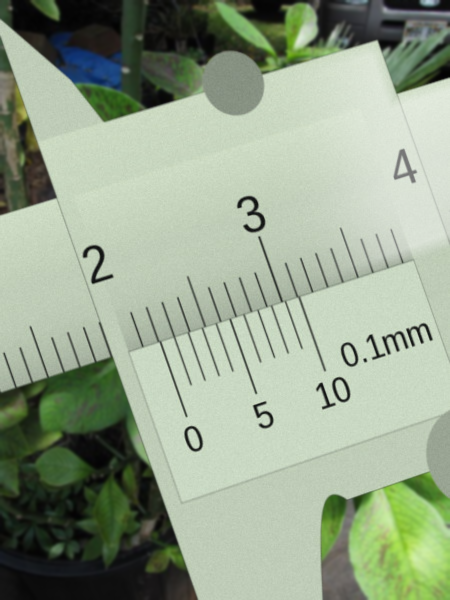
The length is {"value": 22.1, "unit": "mm"}
